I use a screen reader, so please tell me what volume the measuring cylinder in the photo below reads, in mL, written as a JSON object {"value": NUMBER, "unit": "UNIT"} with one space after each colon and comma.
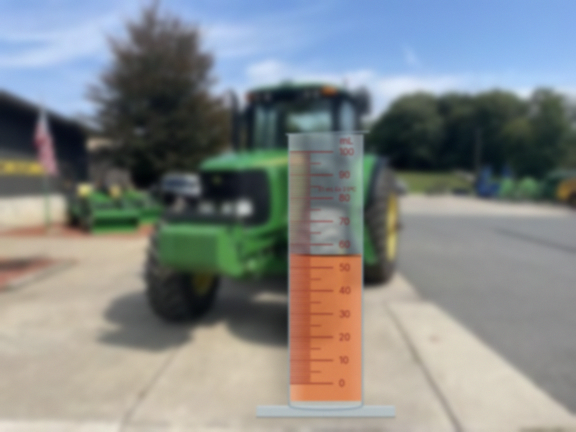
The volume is {"value": 55, "unit": "mL"}
